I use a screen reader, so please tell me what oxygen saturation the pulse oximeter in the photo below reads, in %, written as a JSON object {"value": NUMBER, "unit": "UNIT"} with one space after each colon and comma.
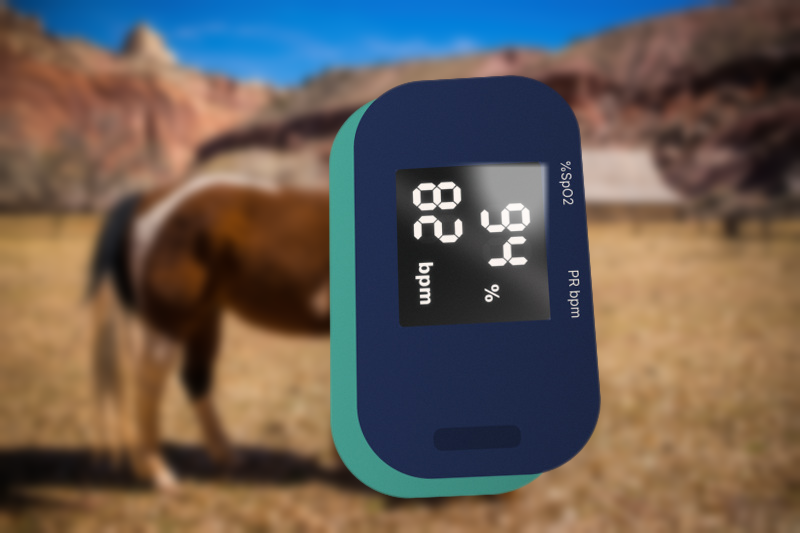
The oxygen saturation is {"value": 94, "unit": "%"}
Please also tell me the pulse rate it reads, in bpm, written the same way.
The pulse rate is {"value": 82, "unit": "bpm"}
